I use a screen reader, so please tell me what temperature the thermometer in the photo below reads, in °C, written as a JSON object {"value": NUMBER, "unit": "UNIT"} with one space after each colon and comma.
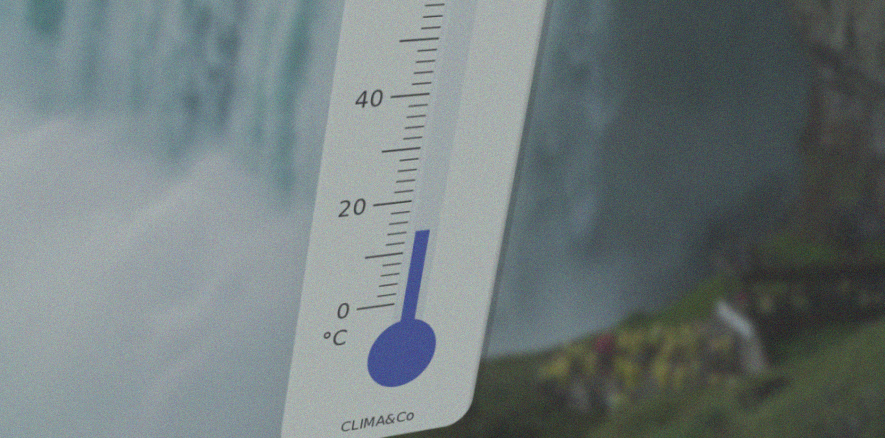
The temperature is {"value": 14, "unit": "°C"}
